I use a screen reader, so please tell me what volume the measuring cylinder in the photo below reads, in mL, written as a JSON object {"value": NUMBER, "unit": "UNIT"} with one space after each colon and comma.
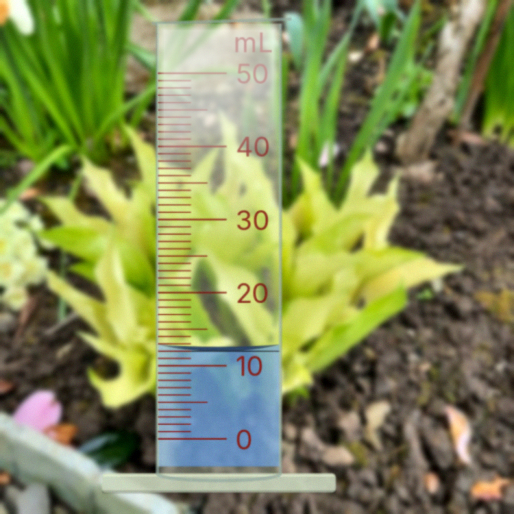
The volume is {"value": 12, "unit": "mL"}
